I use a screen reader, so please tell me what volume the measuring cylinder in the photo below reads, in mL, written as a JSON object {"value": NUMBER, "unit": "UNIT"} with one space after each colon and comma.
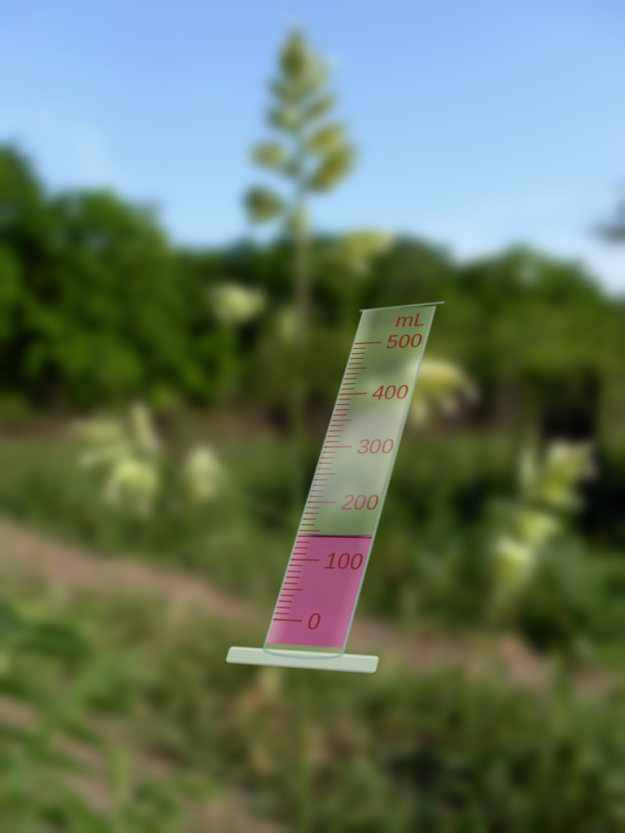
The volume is {"value": 140, "unit": "mL"}
